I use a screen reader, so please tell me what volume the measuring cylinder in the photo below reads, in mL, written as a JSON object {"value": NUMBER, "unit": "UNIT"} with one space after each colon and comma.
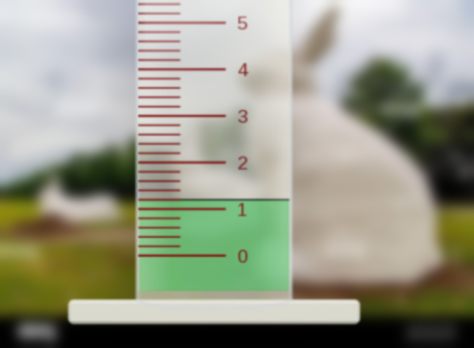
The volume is {"value": 1.2, "unit": "mL"}
